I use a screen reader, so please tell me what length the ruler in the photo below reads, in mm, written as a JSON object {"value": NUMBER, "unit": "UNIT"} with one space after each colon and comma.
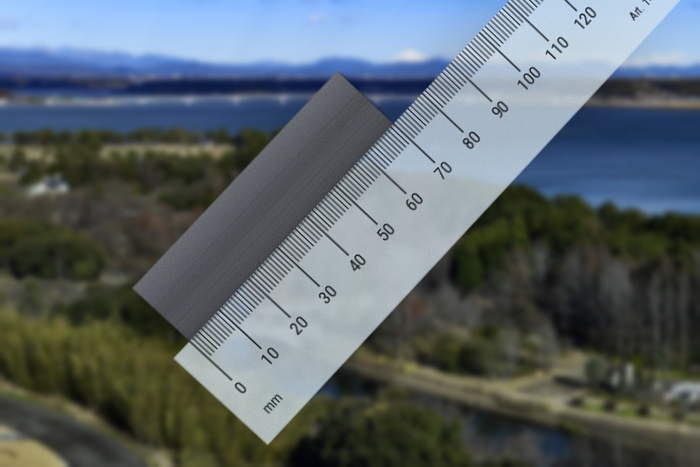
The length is {"value": 70, "unit": "mm"}
